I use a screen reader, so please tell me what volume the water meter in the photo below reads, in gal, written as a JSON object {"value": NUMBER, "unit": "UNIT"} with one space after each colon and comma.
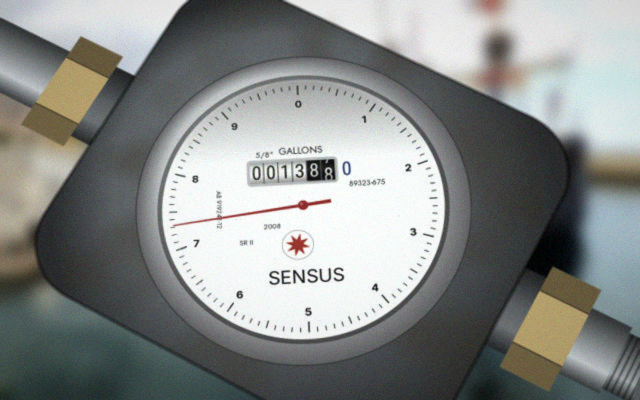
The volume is {"value": 13877.3, "unit": "gal"}
